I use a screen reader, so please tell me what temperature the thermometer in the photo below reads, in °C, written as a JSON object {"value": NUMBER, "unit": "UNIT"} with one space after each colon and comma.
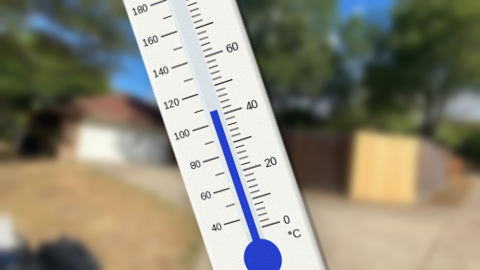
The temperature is {"value": 42, "unit": "°C"}
